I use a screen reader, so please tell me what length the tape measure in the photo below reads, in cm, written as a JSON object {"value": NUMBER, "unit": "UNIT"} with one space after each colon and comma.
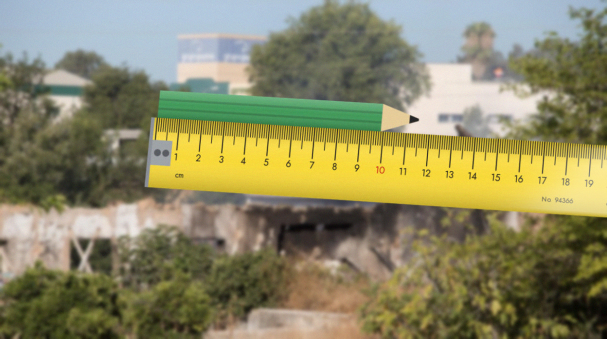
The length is {"value": 11.5, "unit": "cm"}
